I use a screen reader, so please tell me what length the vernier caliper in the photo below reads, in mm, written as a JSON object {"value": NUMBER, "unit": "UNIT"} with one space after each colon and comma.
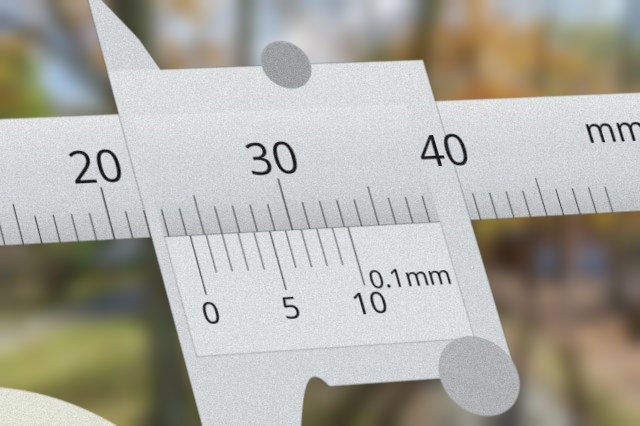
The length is {"value": 24.2, "unit": "mm"}
